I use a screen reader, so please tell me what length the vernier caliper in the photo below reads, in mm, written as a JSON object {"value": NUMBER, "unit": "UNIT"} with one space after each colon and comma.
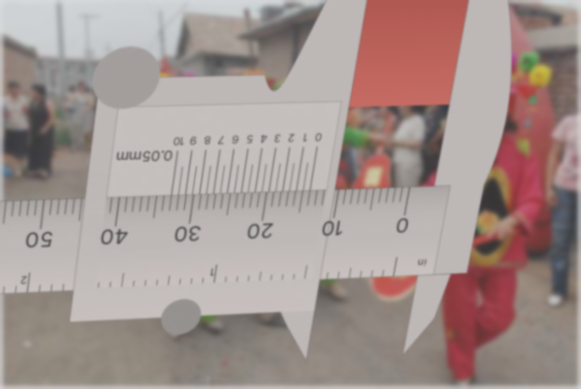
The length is {"value": 14.0, "unit": "mm"}
